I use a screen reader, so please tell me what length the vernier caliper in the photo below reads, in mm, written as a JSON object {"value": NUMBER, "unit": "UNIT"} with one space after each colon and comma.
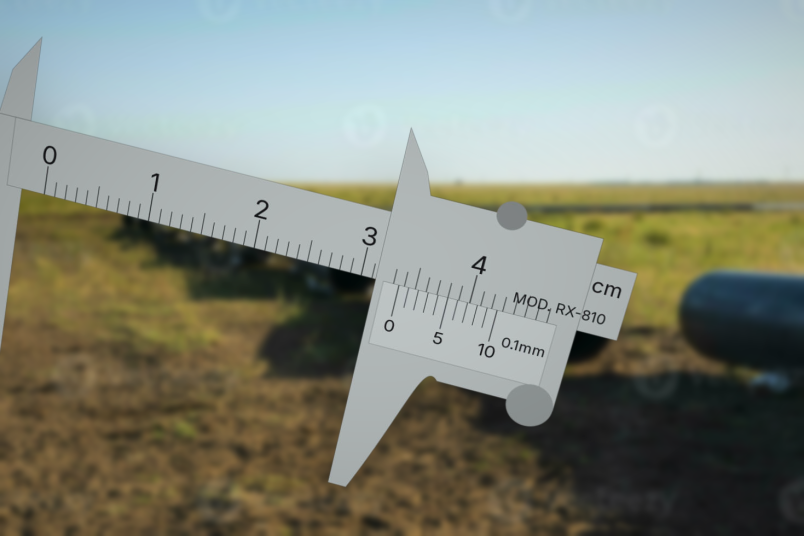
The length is {"value": 33.5, "unit": "mm"}
